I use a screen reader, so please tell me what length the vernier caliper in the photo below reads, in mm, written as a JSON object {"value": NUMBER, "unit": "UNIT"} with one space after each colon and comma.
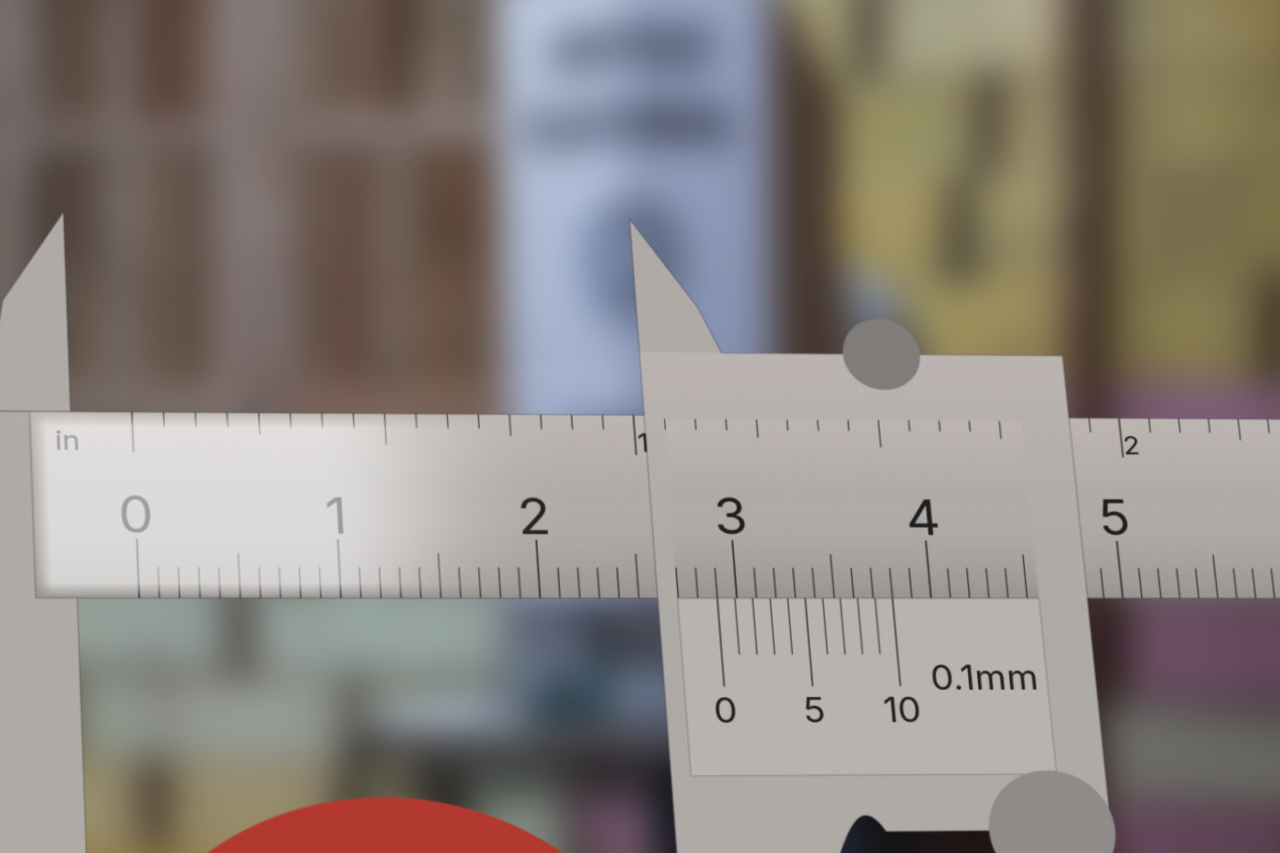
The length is {"value": 29.0, "unit": "mm"}
